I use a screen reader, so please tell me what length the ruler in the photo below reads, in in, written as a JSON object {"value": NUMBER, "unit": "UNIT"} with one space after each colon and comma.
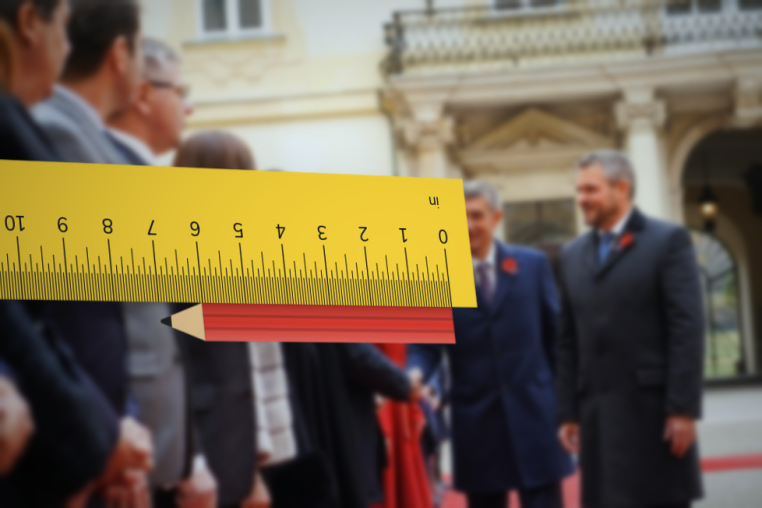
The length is {"value": 7, "unit": "in"}
